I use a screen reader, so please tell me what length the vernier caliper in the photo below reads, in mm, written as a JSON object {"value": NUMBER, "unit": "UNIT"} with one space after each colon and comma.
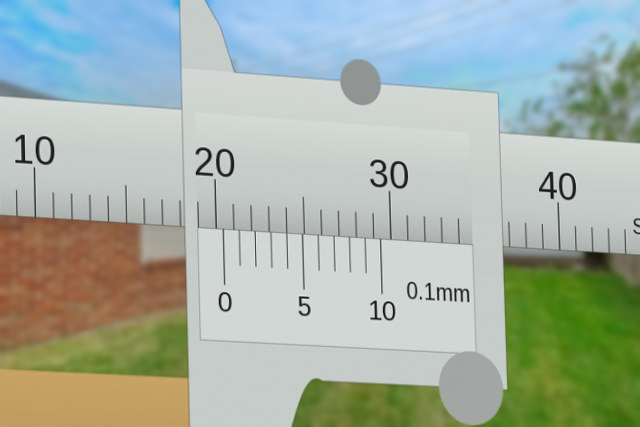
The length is {"value": 20.4, "unit": "mm"}
